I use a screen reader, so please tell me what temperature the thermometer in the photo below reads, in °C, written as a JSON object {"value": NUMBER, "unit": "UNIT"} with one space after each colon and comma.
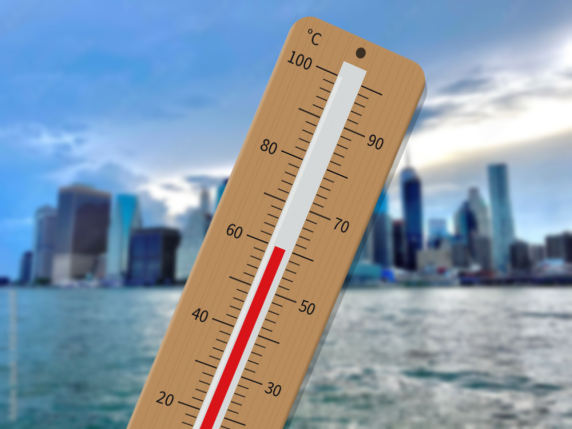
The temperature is {"value": 60, "unit": "°C"}
